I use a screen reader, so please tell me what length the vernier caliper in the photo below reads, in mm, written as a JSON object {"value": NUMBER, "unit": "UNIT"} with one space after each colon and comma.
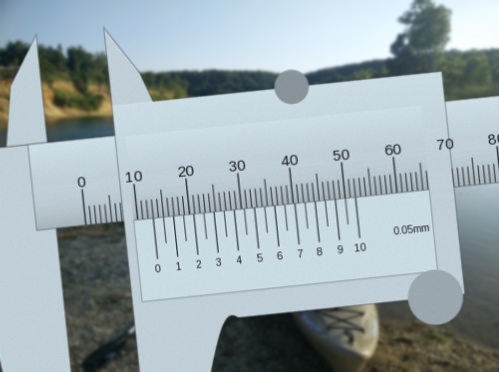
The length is {"value": 13.0, "unit": "mm"}
